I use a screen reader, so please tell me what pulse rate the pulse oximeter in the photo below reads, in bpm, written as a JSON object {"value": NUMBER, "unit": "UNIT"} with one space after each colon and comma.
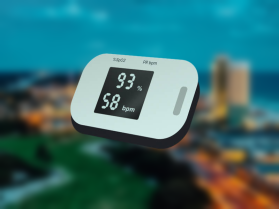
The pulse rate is {"value": 58, "unit": "bpm"}
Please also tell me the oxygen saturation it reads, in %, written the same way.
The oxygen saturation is {"value": 93, "unit": "%"}
